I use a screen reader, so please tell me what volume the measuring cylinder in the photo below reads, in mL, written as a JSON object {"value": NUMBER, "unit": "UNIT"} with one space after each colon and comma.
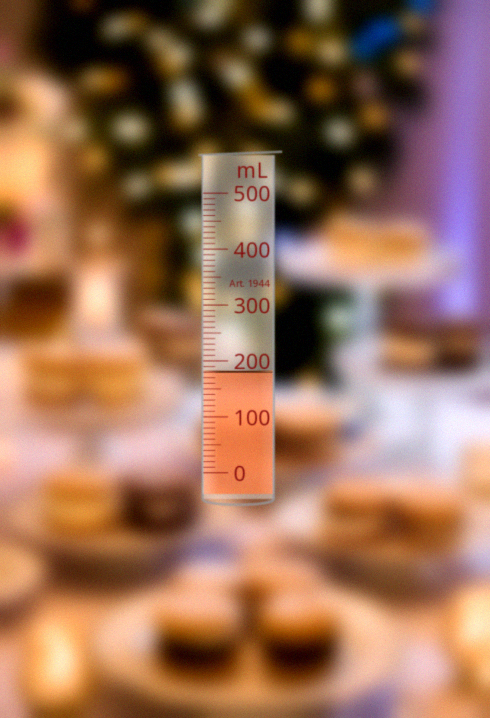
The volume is {"value": 180, "unit": "mL"}
